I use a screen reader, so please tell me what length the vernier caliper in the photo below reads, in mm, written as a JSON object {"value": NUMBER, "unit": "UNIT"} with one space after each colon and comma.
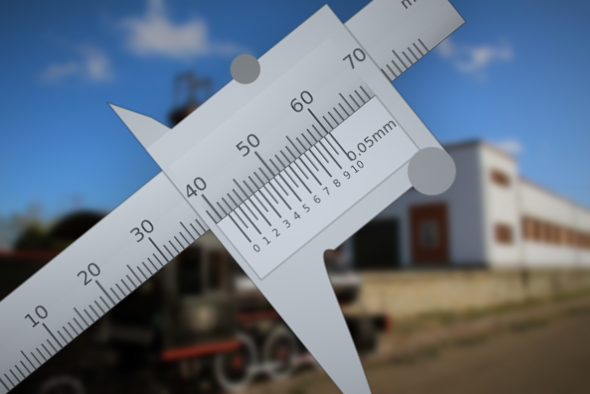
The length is {"value": 41.2, "unit": "mm"}
